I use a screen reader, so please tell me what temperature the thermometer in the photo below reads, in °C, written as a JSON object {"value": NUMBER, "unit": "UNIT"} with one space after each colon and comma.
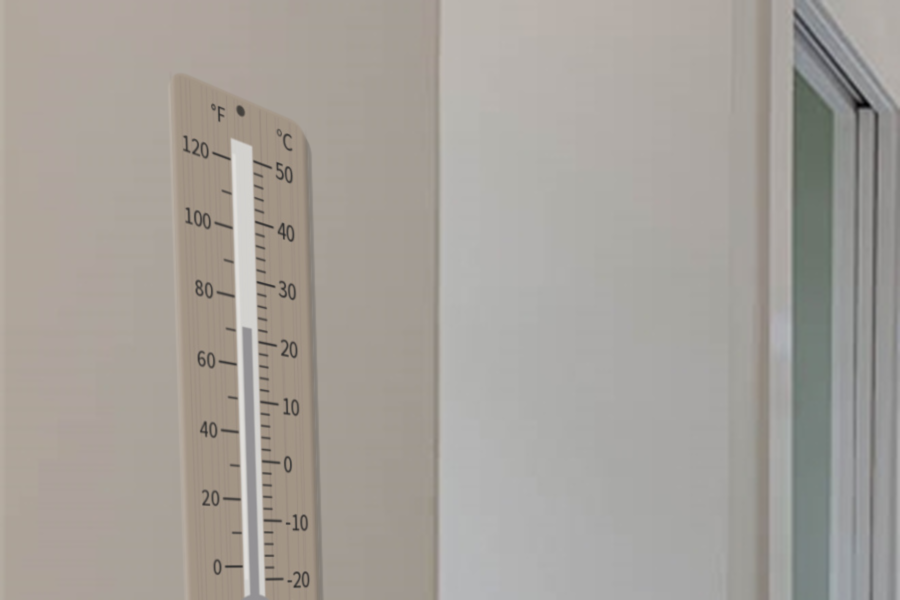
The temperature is {"value": 22, "unit": "°C"}
